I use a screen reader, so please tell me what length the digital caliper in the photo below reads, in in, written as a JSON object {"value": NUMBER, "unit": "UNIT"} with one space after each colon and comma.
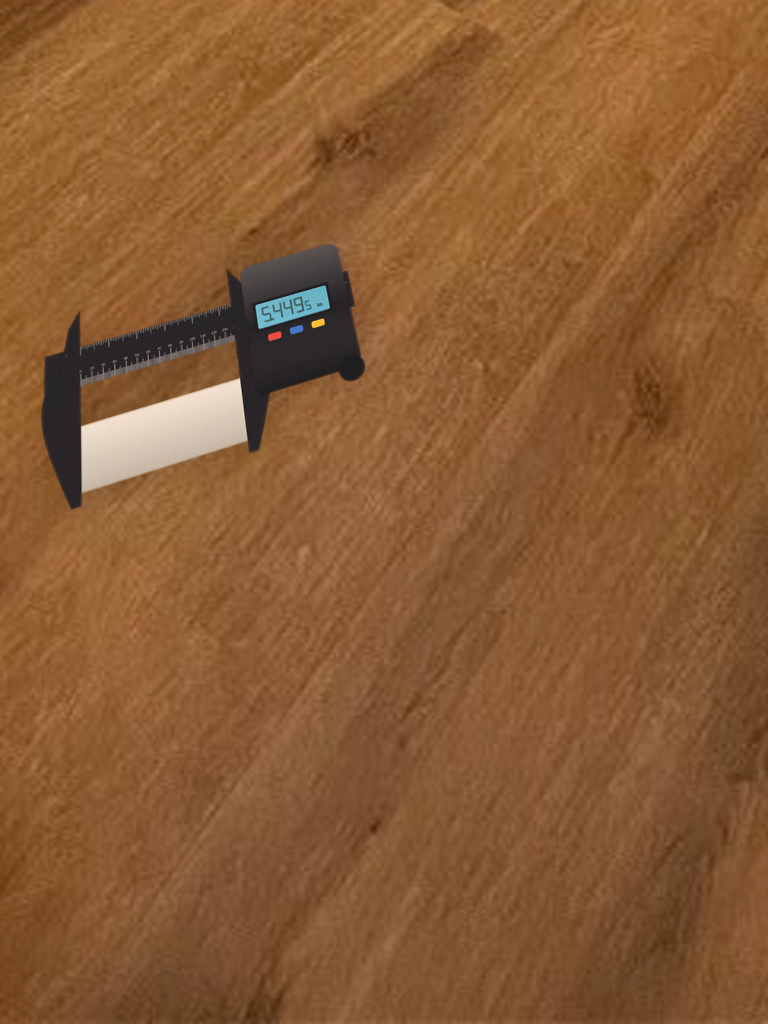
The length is {"value": 5.4495, "unit": "in"}
